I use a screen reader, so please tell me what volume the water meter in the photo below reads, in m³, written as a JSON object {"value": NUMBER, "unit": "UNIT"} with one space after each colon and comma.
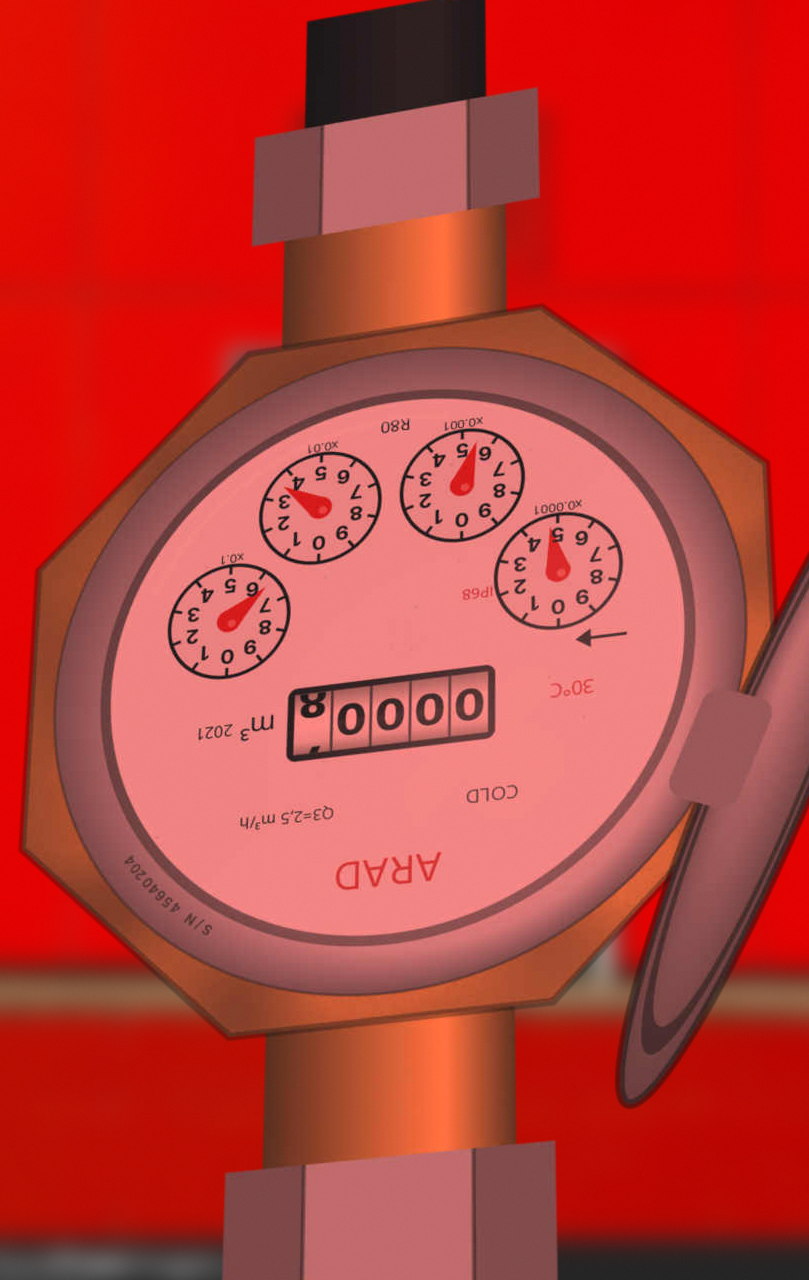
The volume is {"value": 7.6354, "unit": "m³"}
